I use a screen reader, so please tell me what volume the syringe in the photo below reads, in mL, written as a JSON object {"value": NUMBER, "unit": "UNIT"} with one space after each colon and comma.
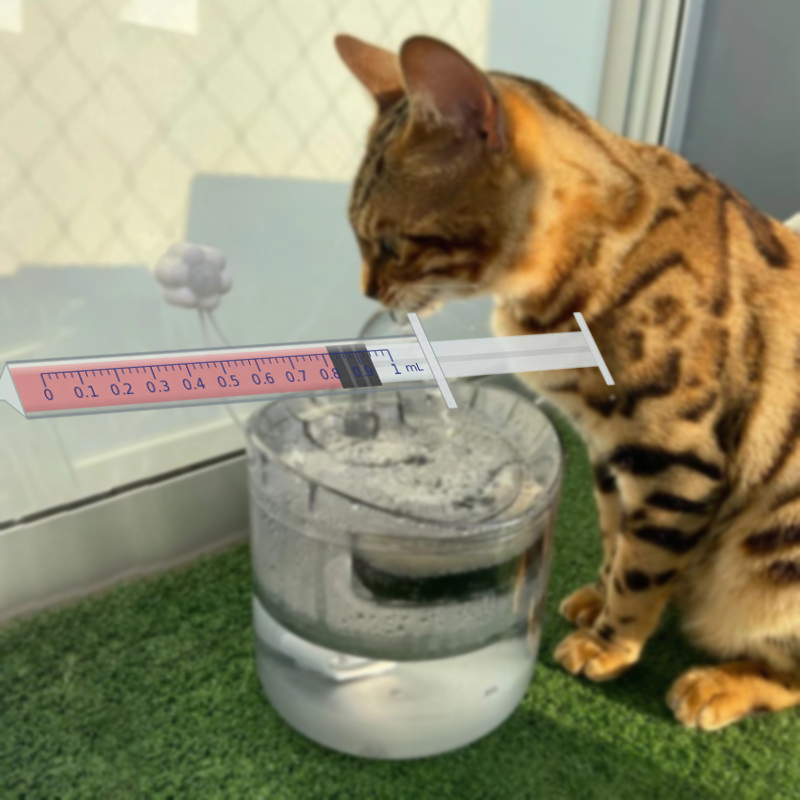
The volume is {"value": 0.82, "unit": "mL"}
